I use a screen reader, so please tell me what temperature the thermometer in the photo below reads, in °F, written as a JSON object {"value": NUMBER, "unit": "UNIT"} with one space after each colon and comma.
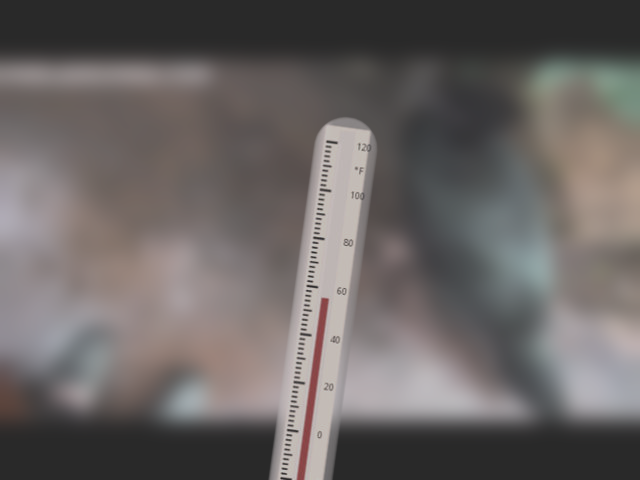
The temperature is {"value": 56, "unit": "°F"}
